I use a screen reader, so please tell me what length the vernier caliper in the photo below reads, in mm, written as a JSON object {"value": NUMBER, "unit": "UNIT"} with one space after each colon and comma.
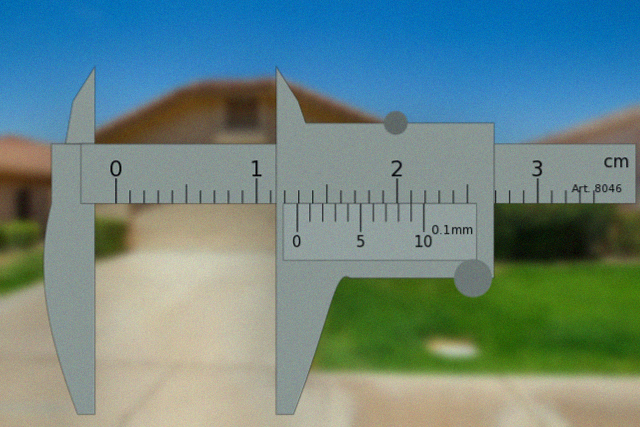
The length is {"value": 12.9, "unit": "mm"}
